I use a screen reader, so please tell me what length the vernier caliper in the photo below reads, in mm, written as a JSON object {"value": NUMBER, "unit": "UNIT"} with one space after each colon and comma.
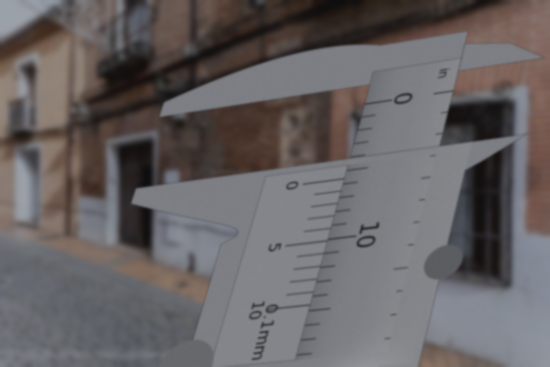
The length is {"value": 5.6, "unit": "mm"}
